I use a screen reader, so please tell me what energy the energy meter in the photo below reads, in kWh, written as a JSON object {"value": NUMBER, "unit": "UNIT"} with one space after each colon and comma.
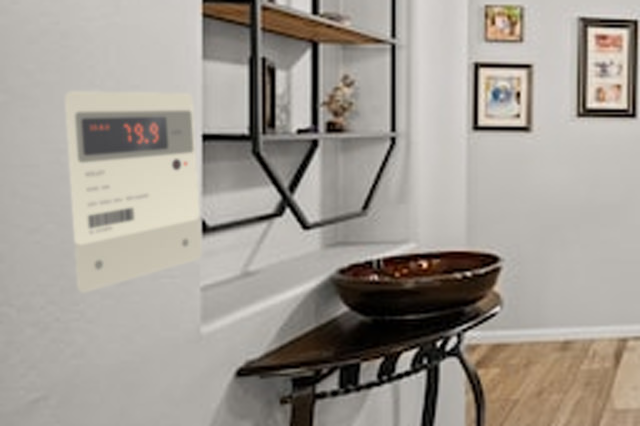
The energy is {"value": 79.9, "unit": "kWh"}
